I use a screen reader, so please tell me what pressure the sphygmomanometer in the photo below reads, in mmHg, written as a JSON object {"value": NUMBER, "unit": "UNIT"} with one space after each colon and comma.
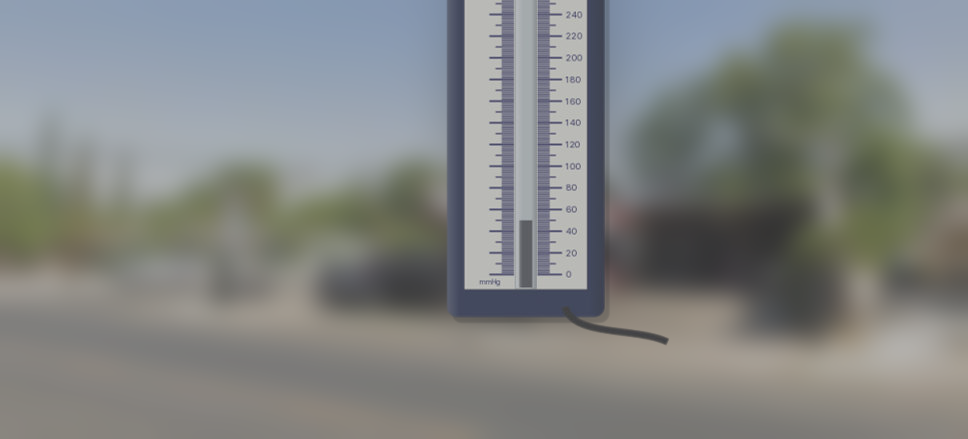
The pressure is {"value": 50, "unit": "mmHg"}
